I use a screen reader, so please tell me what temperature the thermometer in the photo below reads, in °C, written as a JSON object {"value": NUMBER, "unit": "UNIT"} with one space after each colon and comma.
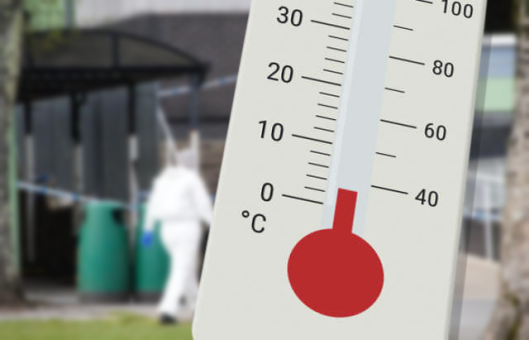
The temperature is {"value": 3, "unit": "°C"}
